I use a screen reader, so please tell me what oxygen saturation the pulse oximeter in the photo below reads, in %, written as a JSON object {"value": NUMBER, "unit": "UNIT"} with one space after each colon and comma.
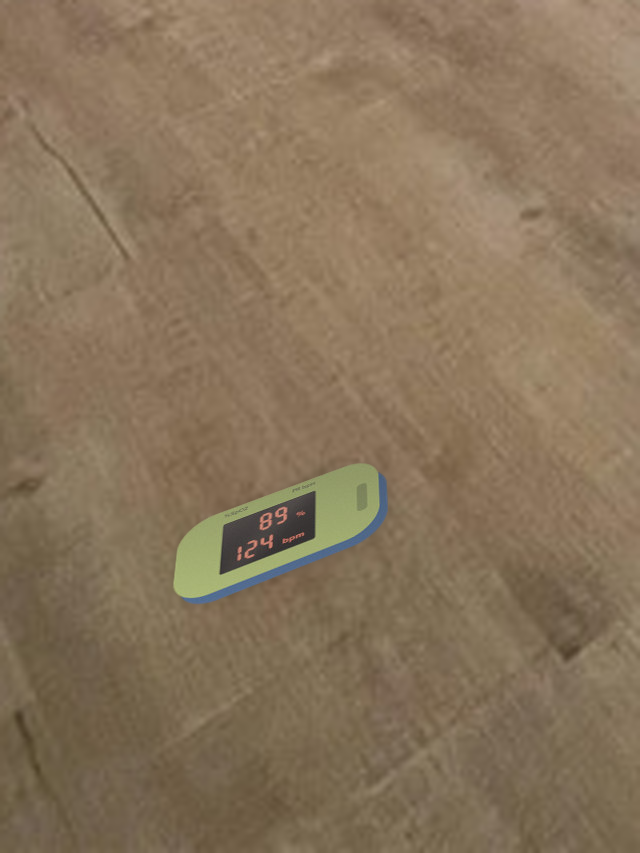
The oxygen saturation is {"value": 89, "unit": "%"}
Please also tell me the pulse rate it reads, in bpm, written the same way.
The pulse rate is {"value": 124, "unit": "bpm"}
